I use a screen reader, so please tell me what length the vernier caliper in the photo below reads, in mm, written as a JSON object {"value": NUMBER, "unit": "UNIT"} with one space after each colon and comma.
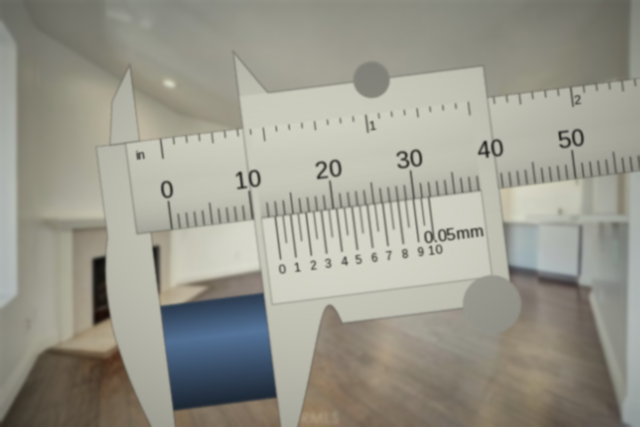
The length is {"value": 12.8, "unit": "mm"}
